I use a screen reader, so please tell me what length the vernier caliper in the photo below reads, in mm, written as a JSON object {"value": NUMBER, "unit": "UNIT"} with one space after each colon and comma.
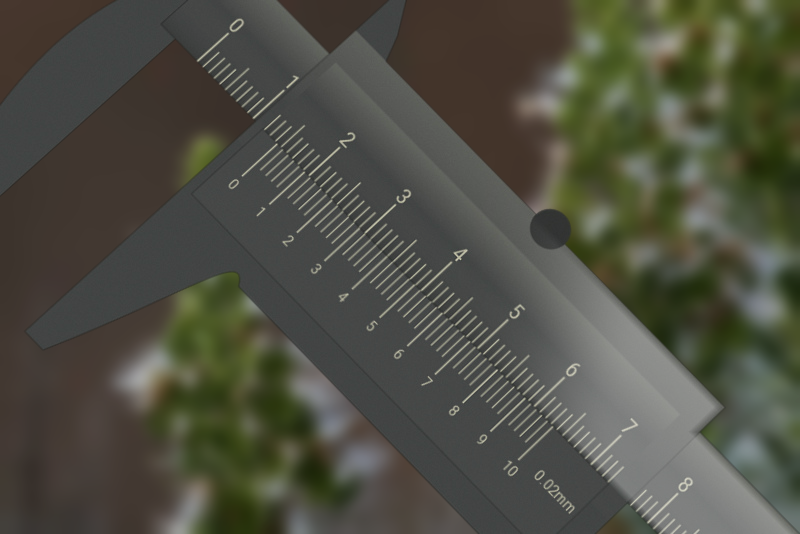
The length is {"value": 14.4, "unit": "mm"}
